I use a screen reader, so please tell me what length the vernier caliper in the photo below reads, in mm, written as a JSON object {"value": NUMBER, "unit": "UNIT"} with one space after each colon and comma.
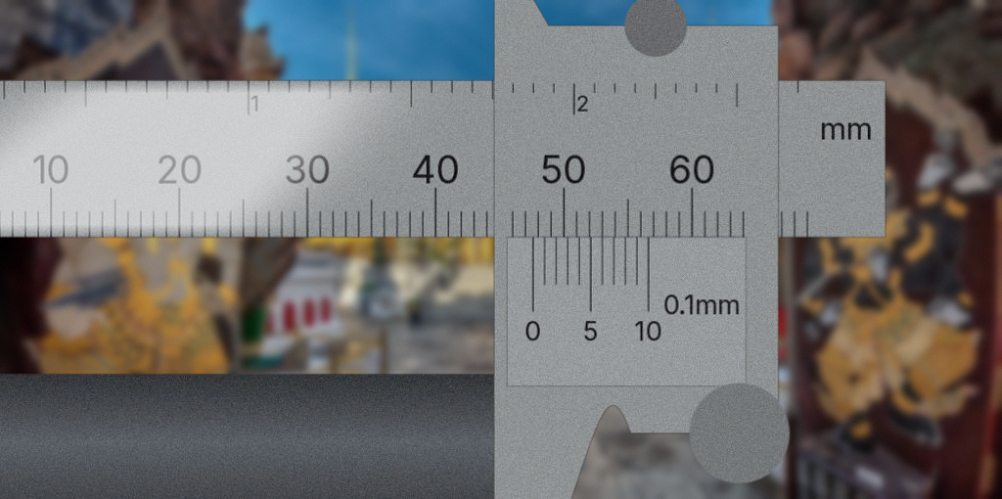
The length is {"value": 47.6, "unit": "mm"}
